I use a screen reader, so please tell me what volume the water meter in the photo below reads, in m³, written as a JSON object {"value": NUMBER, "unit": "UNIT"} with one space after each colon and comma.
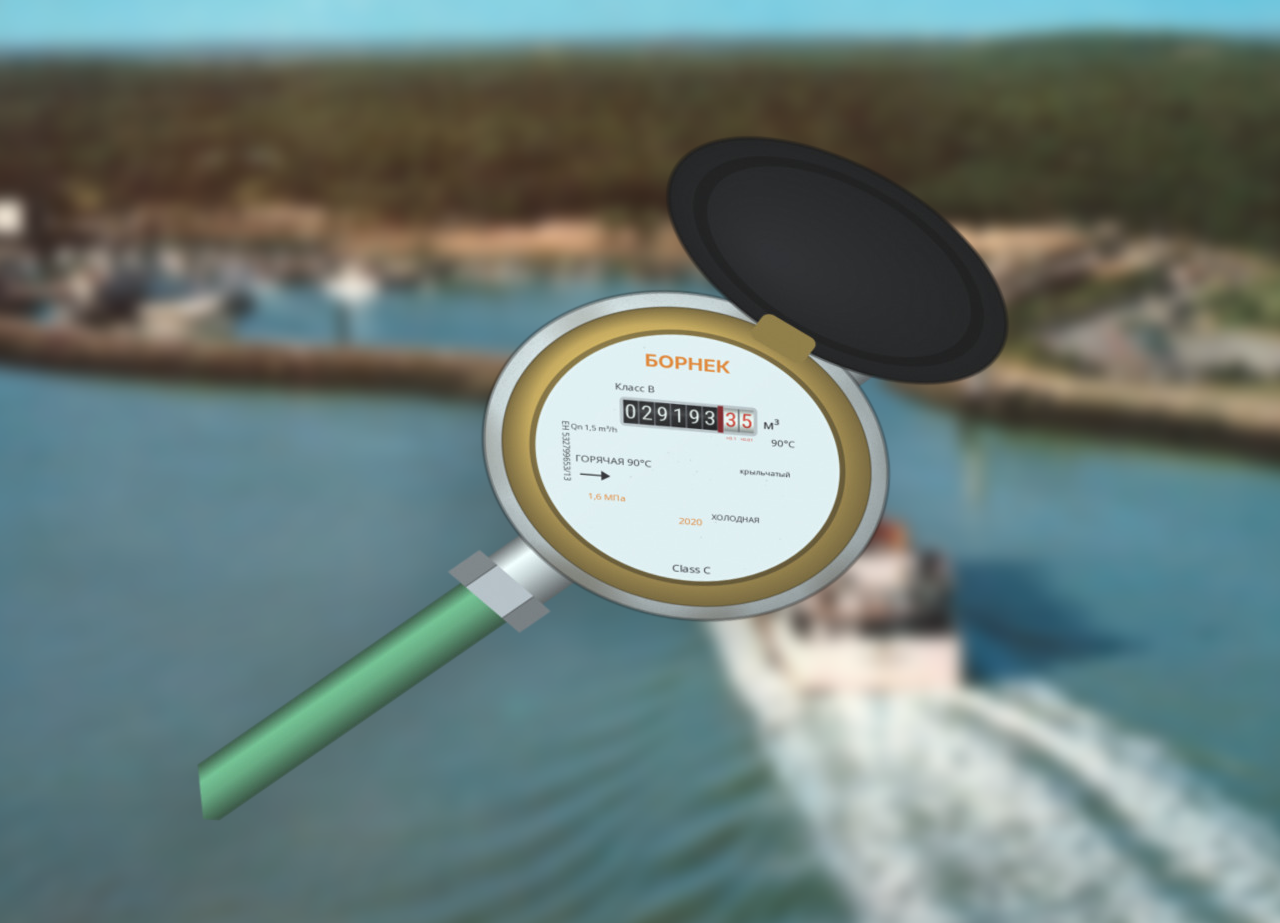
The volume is {"value": 29193.35, "unit": "m³"}
